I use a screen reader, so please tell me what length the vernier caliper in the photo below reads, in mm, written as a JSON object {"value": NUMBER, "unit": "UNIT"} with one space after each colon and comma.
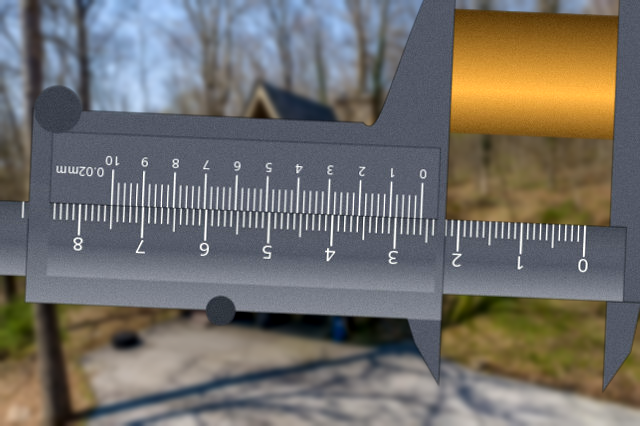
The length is {"value": 26.0, "unit": "mm"}
